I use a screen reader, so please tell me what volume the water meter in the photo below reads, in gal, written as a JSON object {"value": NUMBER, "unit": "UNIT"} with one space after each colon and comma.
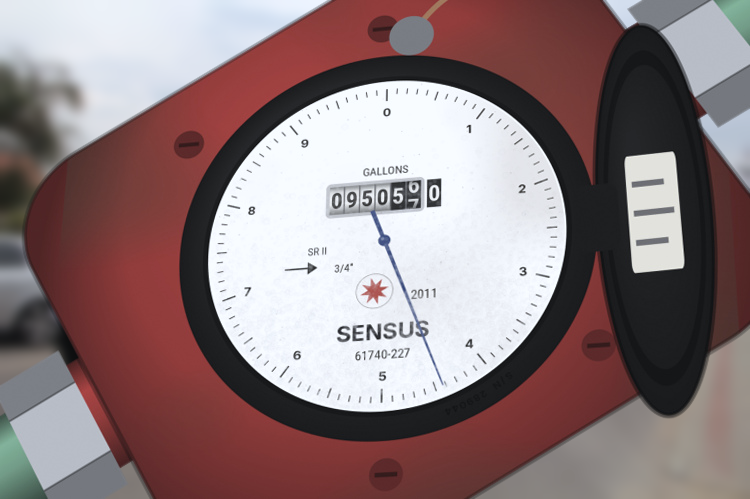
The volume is {"value": 950564.4, "unit": "gal"}
